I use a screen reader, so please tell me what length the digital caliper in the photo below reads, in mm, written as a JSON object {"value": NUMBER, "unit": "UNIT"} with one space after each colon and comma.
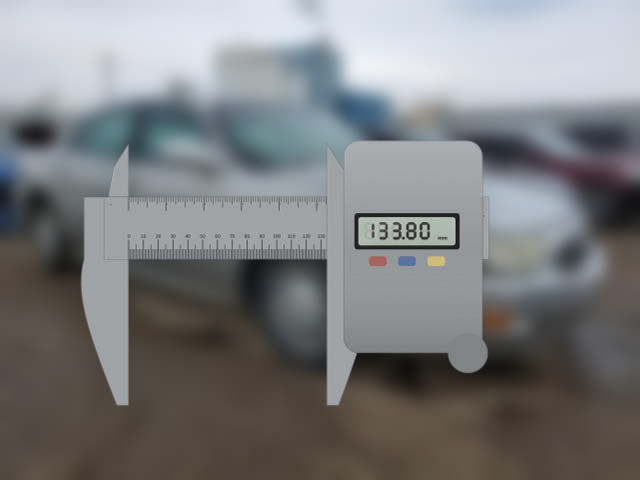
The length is {"value": 133.80, "unit": "mm"}
